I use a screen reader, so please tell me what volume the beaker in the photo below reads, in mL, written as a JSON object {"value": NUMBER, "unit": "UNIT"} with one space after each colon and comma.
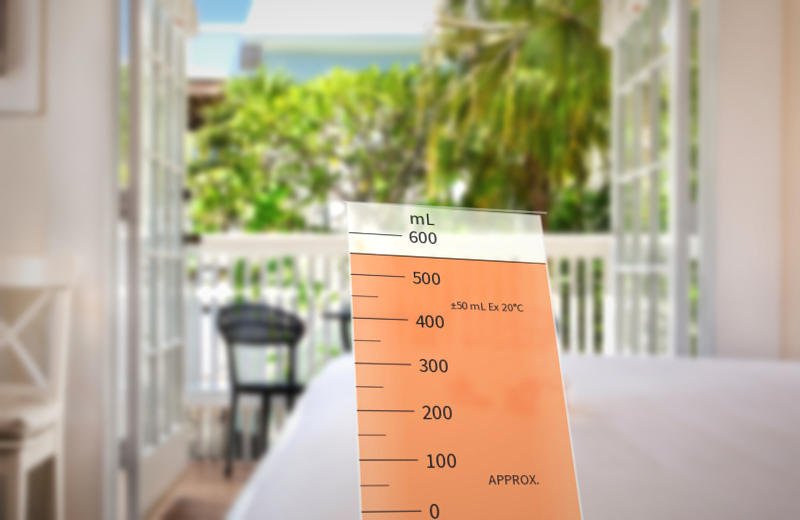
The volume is {"value": 550, "unit": "mL"}
